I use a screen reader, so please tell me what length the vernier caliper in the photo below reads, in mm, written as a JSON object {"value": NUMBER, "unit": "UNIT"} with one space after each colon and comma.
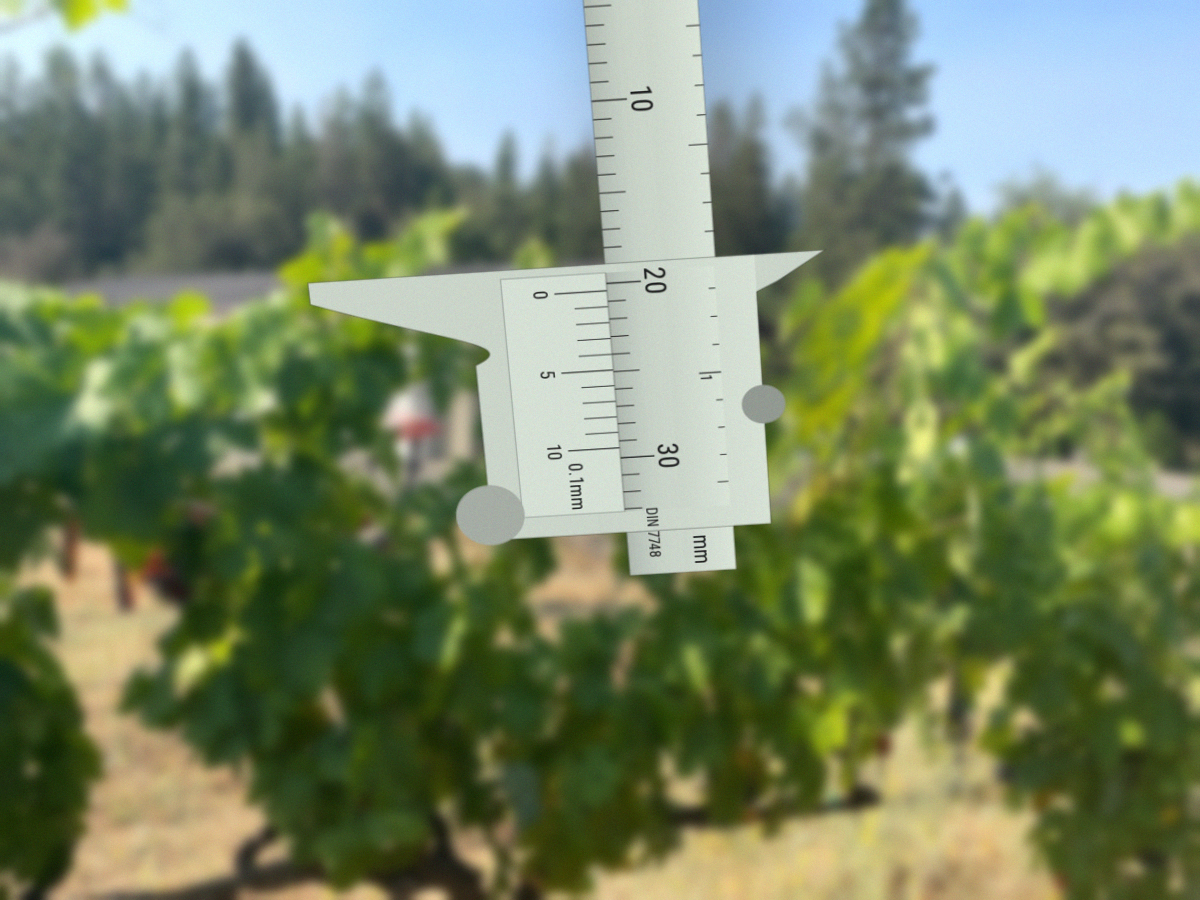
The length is {"value": 20.4, "unit": "mm"}
